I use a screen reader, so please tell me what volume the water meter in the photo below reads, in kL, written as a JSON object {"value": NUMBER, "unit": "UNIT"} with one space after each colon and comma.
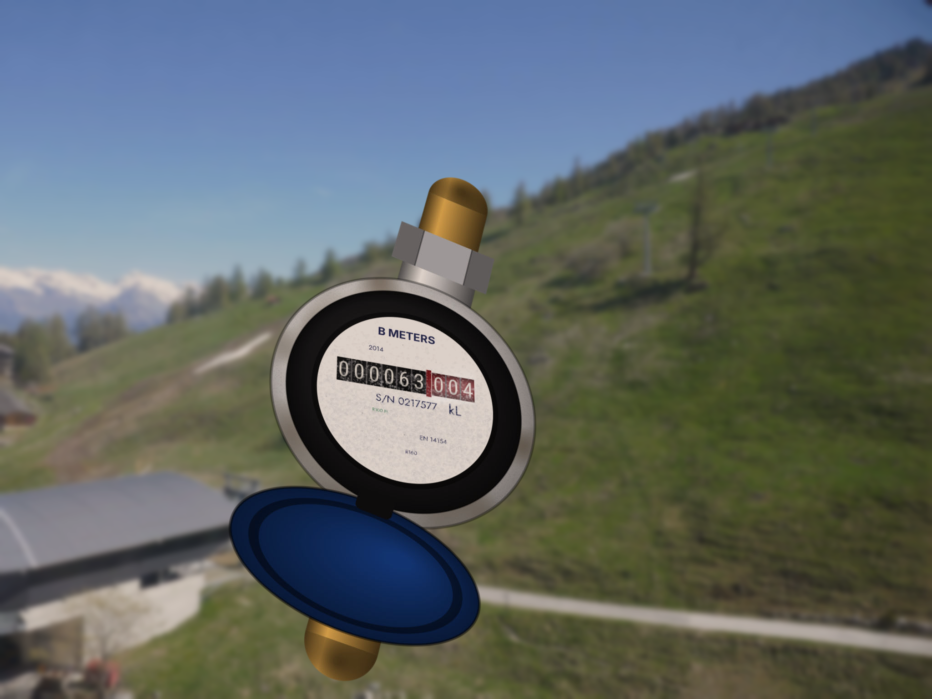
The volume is {"value": 63.004, "unit": "kL"}
